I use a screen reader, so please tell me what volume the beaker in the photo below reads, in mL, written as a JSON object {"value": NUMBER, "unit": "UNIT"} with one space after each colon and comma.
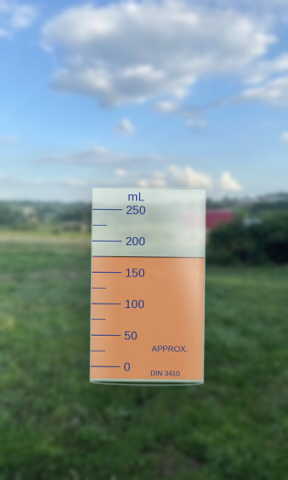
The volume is {"value": 175, "unit": "mL"}
